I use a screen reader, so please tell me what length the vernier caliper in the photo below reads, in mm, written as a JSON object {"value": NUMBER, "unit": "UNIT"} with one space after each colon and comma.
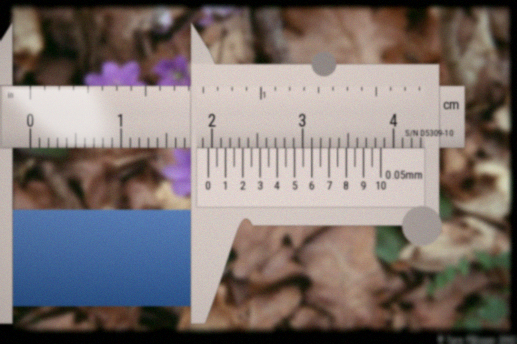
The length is {"value": 19.6, "unit": "mm"}
